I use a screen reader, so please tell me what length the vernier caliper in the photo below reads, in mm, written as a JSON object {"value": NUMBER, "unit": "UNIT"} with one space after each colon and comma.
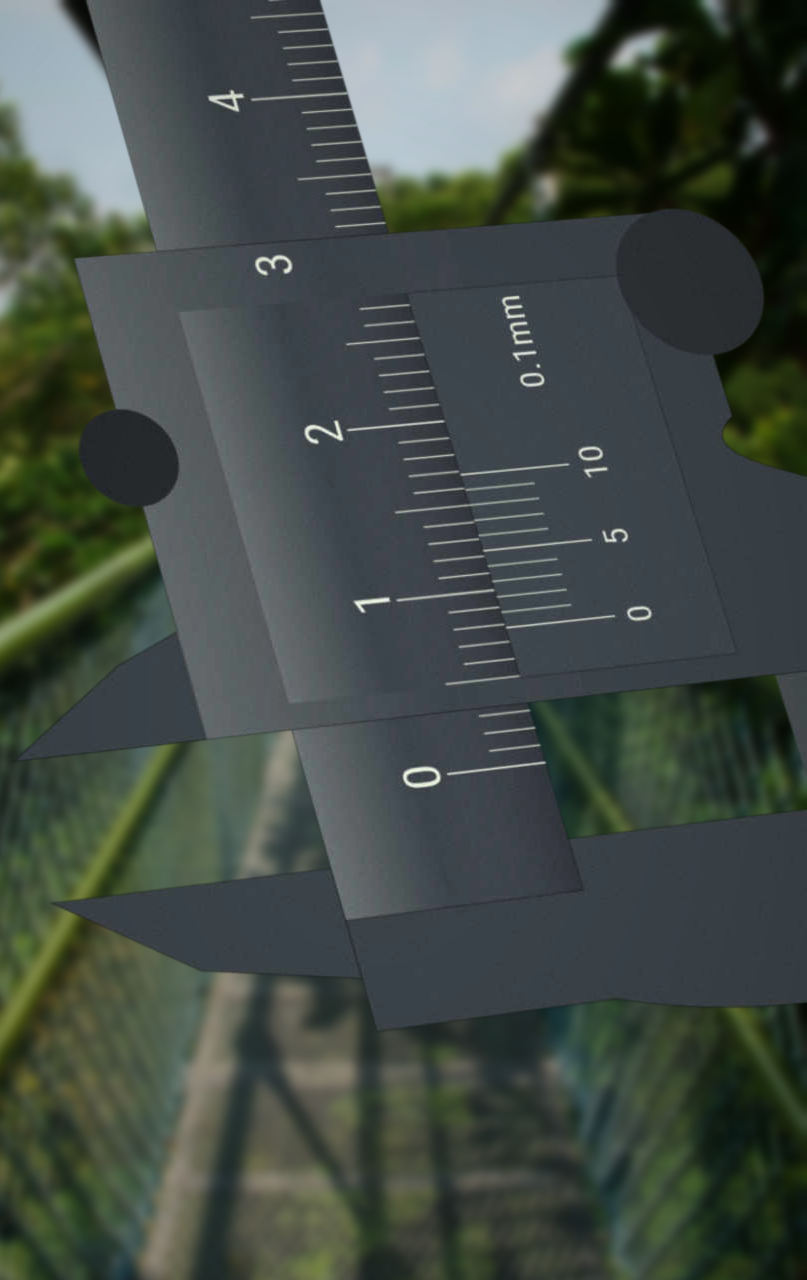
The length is {"value": 7.8, "unit": "mm"}
